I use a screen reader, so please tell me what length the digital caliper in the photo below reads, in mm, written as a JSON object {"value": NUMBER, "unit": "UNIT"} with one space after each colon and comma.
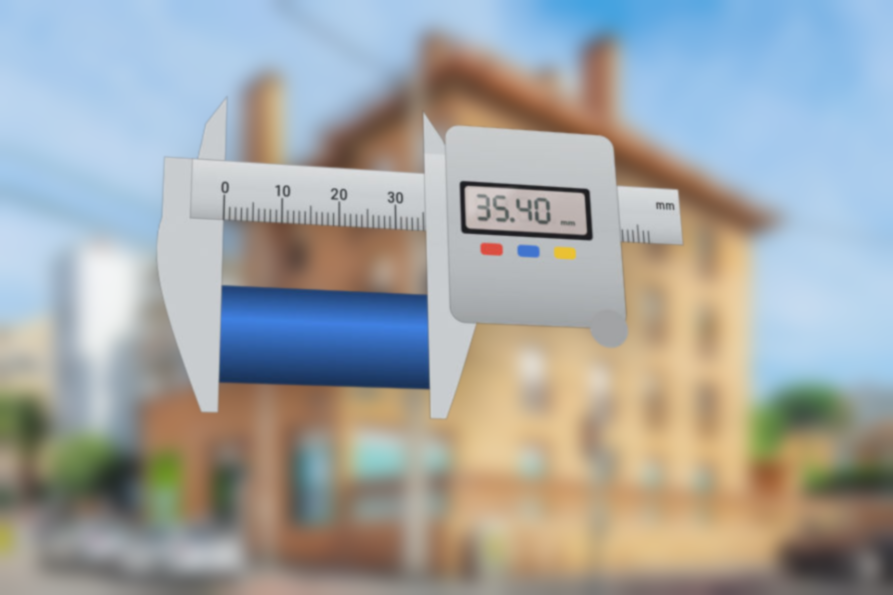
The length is {"value": 35.40, "unit": "mm"}
